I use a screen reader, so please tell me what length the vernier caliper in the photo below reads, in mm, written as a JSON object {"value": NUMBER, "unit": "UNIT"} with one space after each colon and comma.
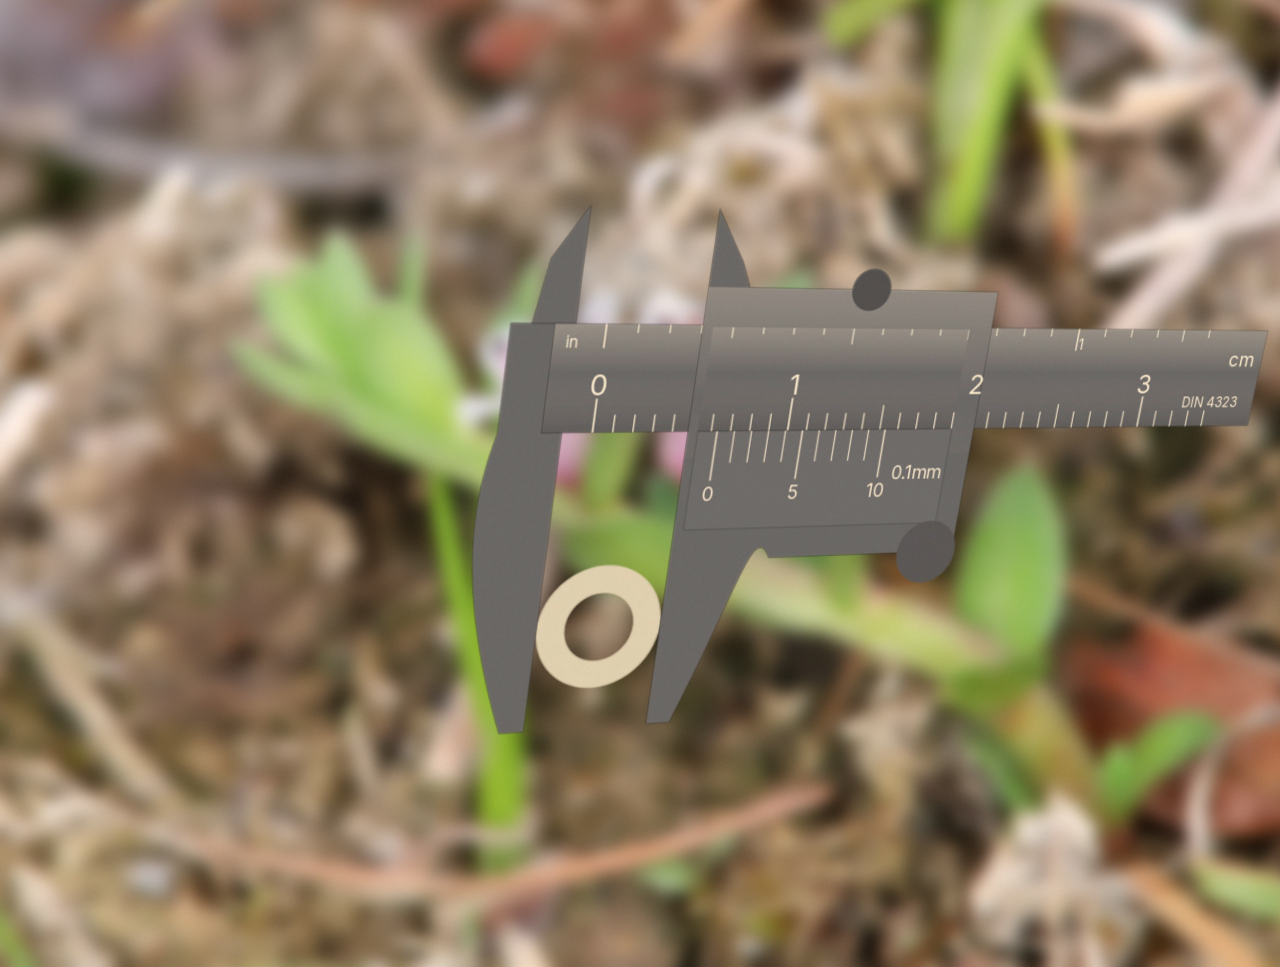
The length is {"value": 6.3, "unit": "mm"}
